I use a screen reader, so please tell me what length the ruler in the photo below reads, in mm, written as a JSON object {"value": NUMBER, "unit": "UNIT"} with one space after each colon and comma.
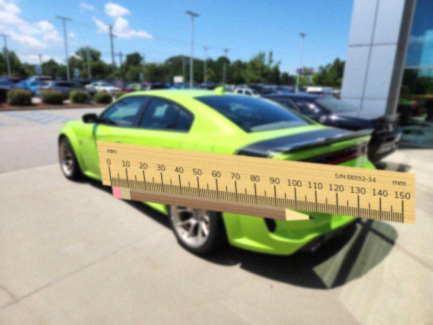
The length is {"value": 110, "unit": "mm"}
